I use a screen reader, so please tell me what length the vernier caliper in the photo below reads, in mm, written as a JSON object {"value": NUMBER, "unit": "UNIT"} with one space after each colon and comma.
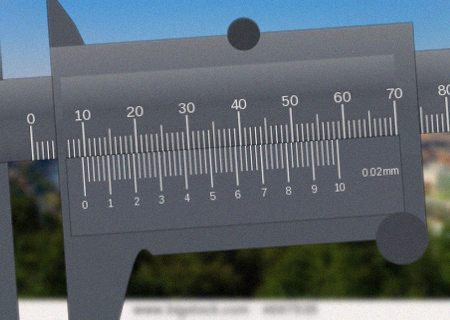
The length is {"value": 9.5, "unit": "mm"}
